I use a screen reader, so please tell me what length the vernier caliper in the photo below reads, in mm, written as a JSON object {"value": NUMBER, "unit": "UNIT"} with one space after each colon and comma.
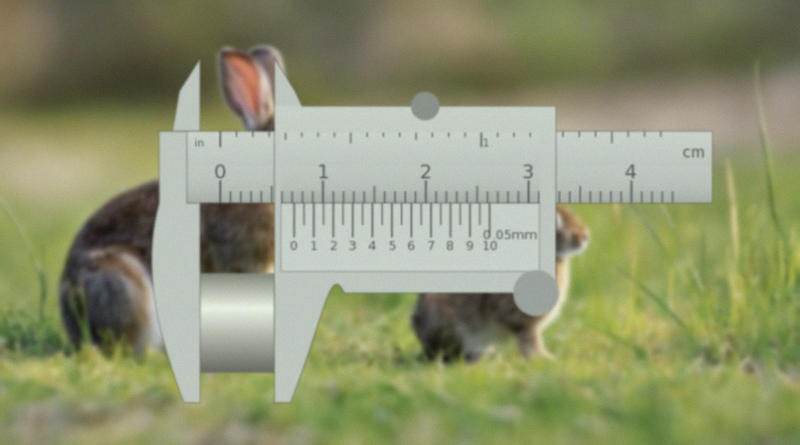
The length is {"value": 7.2, "unit": "mm"}
